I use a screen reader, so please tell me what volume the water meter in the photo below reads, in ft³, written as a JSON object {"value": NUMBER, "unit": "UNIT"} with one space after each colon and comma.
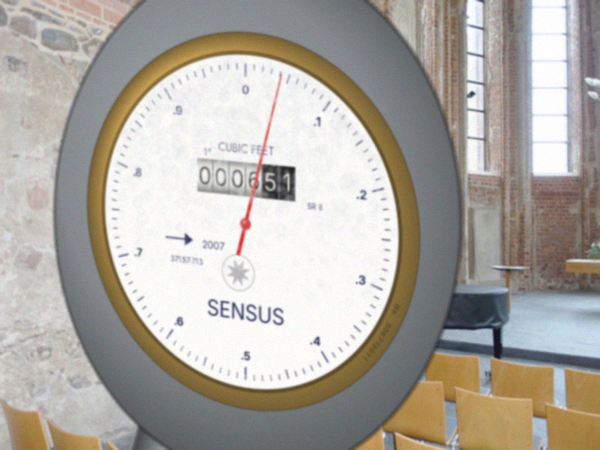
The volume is {"value": 651.04, "unit": "ft³"}
